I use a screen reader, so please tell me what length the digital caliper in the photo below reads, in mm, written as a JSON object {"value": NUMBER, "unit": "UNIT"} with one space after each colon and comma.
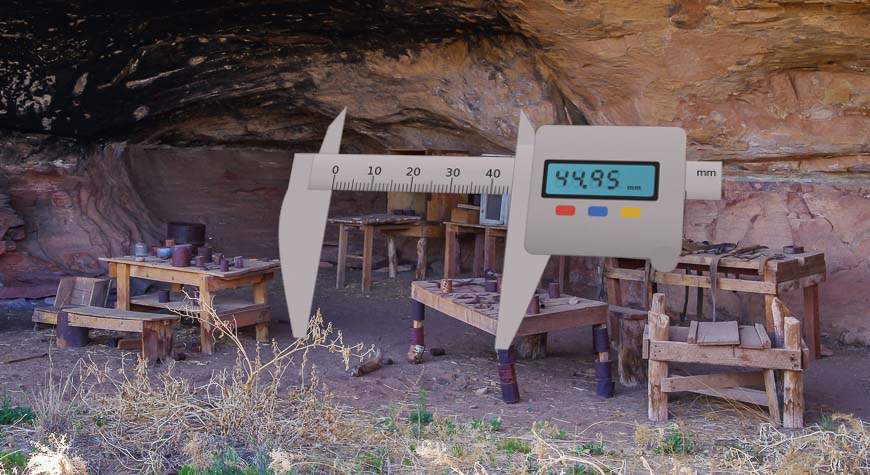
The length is {"value": 44.95, "unit": "mm"}
